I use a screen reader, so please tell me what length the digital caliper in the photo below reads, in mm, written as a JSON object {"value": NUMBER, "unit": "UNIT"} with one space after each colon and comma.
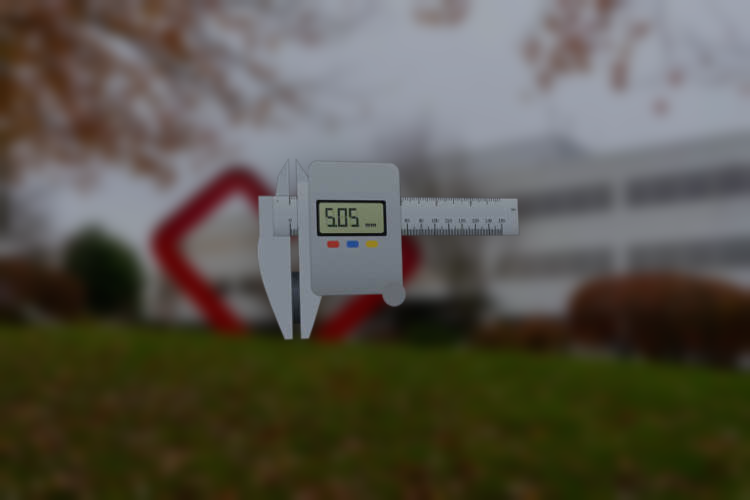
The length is {"value": 5.05, "unit": "mm"}
